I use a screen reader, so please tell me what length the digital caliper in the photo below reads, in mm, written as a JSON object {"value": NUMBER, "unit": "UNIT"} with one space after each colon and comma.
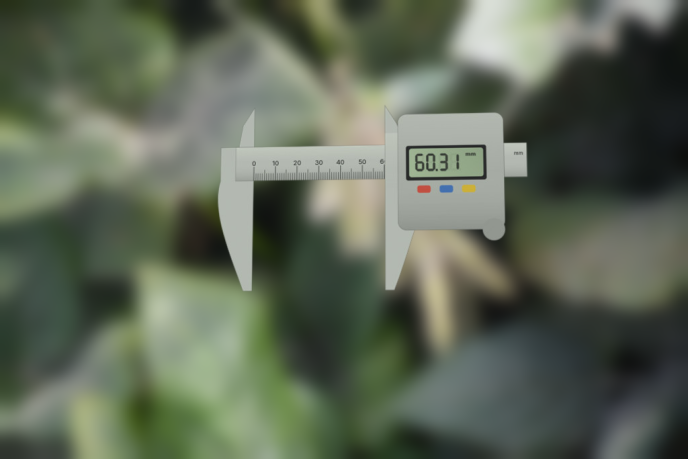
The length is {"value": 60.31, "unit": "mm"}
